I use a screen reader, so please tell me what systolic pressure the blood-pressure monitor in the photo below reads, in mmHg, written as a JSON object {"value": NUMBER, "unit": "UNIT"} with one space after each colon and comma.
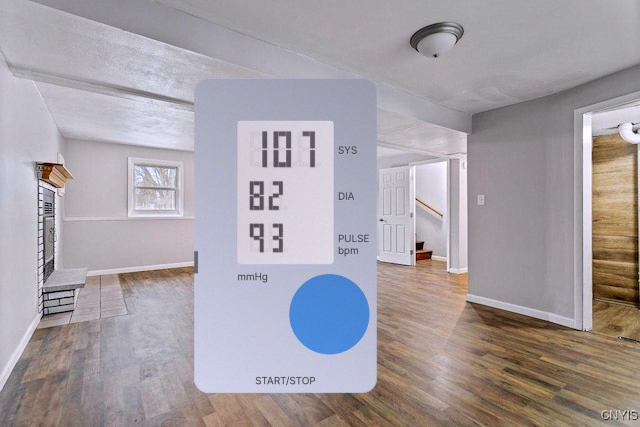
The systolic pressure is {"value": 107, "unit": "mmHg"}
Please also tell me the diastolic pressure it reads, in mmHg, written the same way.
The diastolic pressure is {"value": 82, "unit": "mmHg"}
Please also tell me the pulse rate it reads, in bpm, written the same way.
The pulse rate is {"value": 93, "unit": "bpm"}
